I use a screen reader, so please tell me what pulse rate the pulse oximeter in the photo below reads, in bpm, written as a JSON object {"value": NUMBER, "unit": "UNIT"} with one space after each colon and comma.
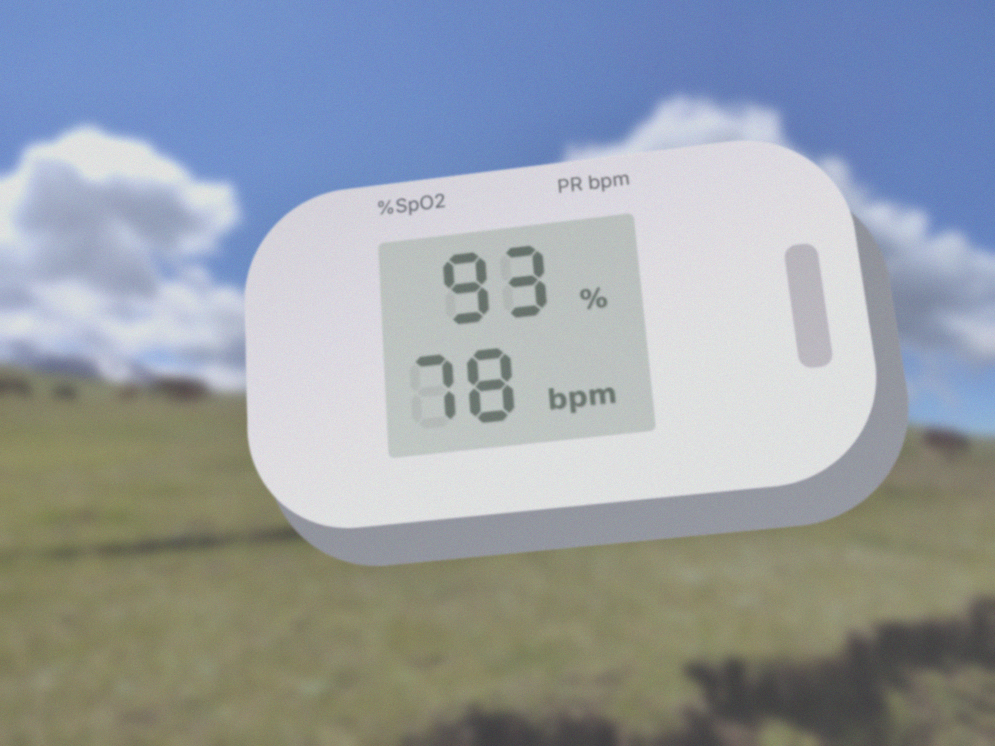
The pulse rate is {"value": 78, "unit": "bpm"}
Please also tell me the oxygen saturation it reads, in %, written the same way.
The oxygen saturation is {"value": 93, "unit": "%"}
